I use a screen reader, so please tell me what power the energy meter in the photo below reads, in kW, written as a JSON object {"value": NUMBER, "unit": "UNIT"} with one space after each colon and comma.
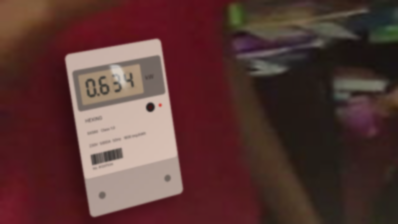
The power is {"value": 0.634, "unit": "kW"}
